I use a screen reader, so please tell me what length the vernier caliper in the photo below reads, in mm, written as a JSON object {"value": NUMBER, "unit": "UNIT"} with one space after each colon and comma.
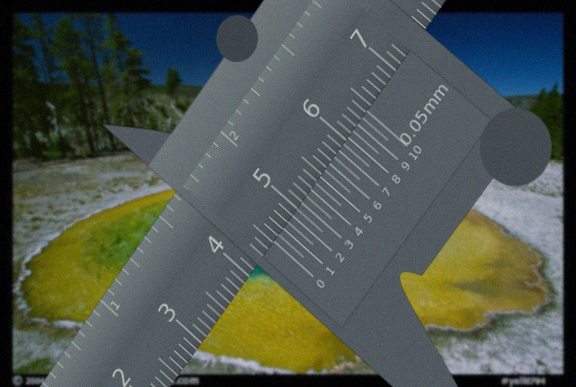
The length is {"value": 45.2, "unit": "mm"}
